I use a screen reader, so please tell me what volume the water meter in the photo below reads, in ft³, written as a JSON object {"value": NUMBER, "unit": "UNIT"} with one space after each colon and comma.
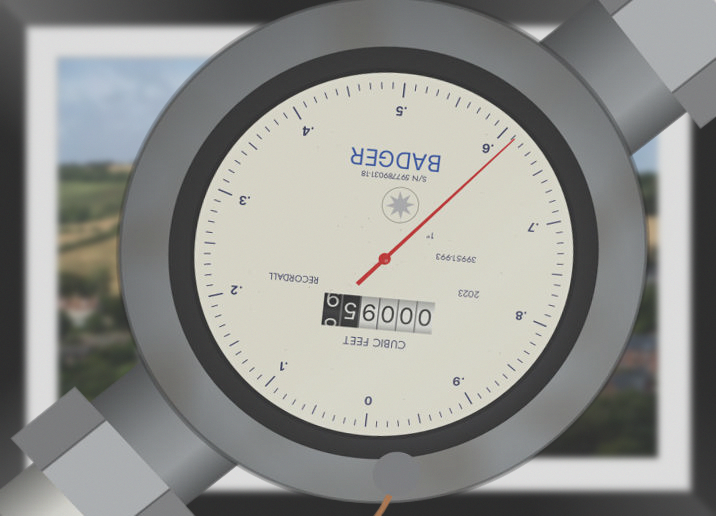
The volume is {"value": 958.61, "unit": "ft³"}
